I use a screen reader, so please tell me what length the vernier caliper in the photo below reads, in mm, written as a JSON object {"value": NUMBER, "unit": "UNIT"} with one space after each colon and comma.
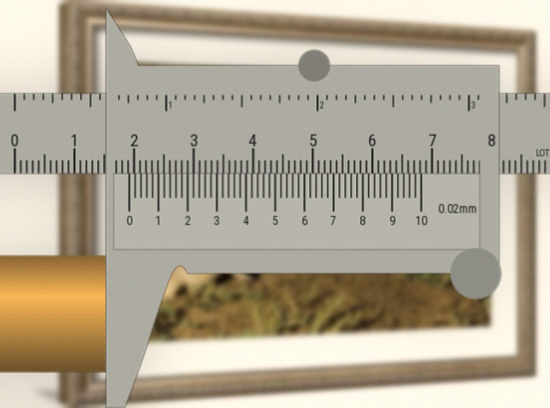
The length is {"value": 19.2, "unit": "mm"}
